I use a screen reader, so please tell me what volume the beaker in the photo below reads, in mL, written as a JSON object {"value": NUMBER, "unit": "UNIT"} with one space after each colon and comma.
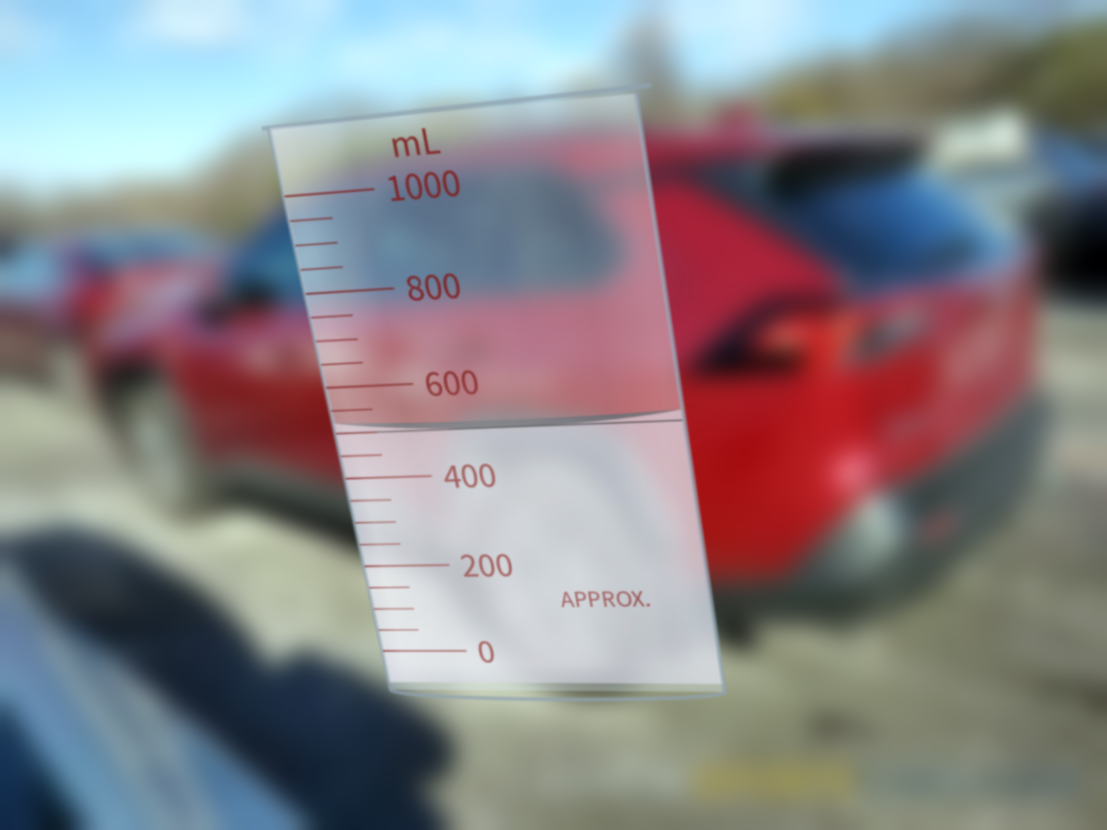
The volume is {"value": 500, "unit": "mL"}
